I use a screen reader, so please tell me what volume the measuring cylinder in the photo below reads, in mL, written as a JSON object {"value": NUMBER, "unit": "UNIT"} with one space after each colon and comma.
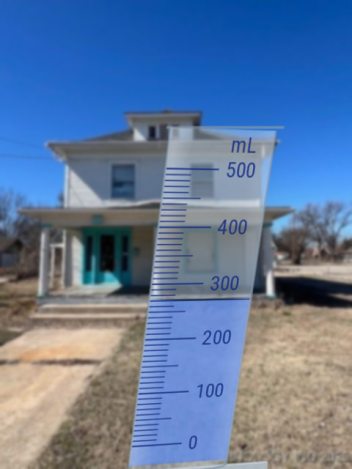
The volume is {"value": 270, "unit": "mL"}
